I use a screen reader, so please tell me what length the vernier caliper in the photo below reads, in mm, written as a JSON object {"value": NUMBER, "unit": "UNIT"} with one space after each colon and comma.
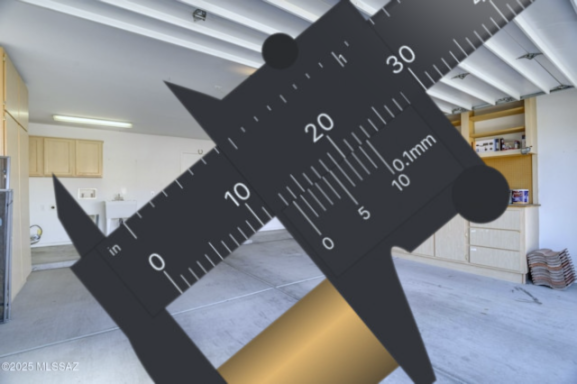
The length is {"value": 13.6, "unit": "mm"}
